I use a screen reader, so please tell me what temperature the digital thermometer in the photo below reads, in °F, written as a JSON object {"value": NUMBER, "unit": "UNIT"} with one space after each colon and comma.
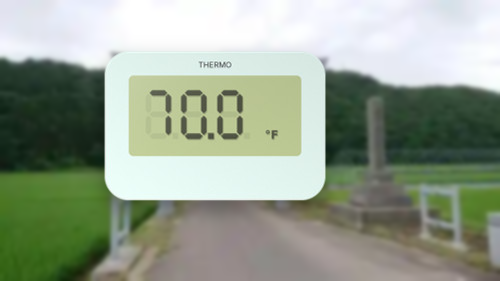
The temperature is {"value": 70.0, "unit": "°F"}
